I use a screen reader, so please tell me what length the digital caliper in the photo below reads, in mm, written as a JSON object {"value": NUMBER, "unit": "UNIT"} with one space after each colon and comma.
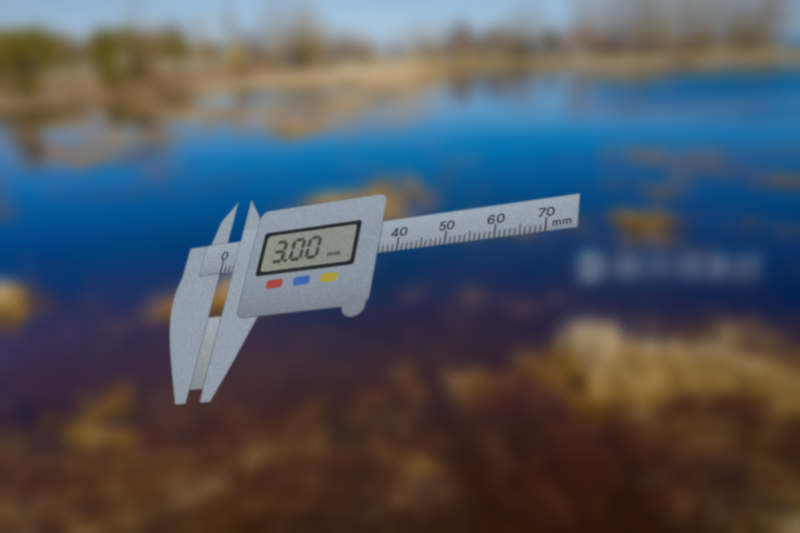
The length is {"value": 3.00, "unit": "mm"}
